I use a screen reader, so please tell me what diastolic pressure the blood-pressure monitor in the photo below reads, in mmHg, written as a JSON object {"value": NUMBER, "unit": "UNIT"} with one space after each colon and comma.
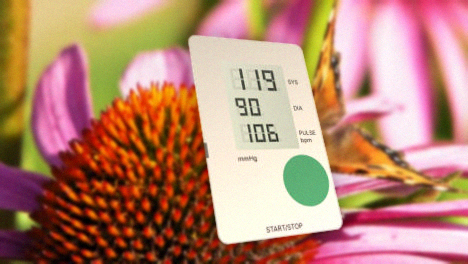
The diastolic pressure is {"value": 90, "unit": "mmHg"}
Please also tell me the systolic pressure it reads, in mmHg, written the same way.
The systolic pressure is {"value": 119, "unit": "mmHg"}
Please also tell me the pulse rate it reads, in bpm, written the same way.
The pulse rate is {"value": 106, "unit": "bpm"}
